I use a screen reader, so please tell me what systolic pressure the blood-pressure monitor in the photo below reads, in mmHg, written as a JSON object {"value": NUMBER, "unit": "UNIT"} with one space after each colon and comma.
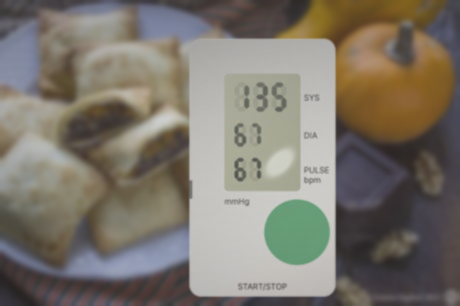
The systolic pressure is {"value": 135, "unit": "mmHg"}
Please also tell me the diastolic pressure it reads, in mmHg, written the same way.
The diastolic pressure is {"value": 67, "unit": "mmHg"}
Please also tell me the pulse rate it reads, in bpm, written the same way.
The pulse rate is {"value": 67, "unit": "bpm"}
